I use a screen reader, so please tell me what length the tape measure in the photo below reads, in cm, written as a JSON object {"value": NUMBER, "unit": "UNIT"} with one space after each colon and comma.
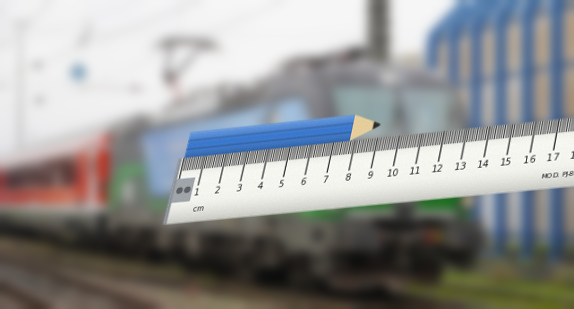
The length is {"value": 9, "unit": "cm"}
